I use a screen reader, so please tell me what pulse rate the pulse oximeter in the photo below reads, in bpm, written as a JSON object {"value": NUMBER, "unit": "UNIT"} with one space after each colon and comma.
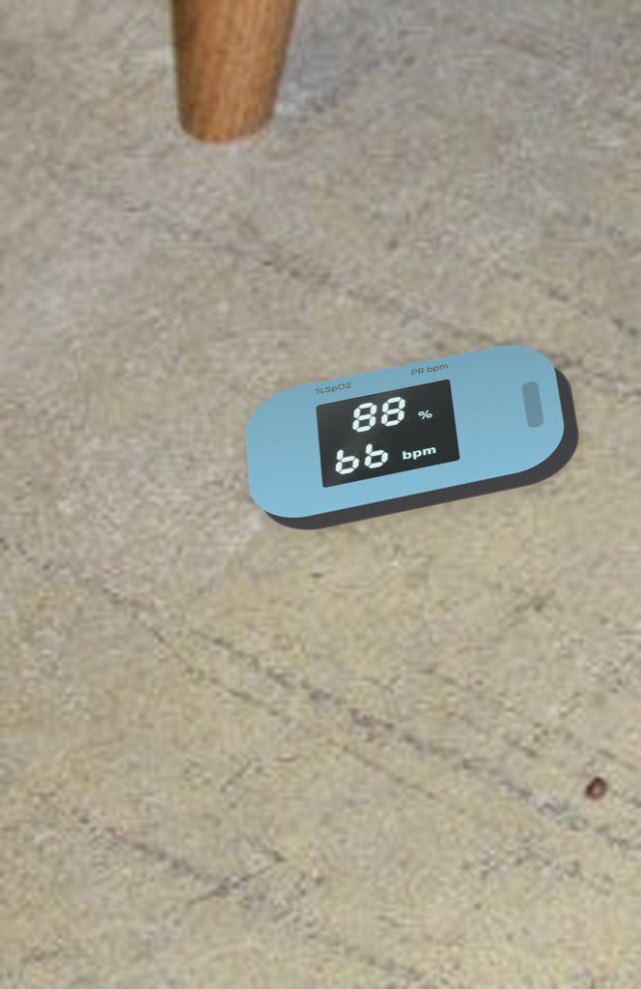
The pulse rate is {"value": 66, "unit": "bpm"}
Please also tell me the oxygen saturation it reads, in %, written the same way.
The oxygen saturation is {"value": 88, "unit": "%"}
